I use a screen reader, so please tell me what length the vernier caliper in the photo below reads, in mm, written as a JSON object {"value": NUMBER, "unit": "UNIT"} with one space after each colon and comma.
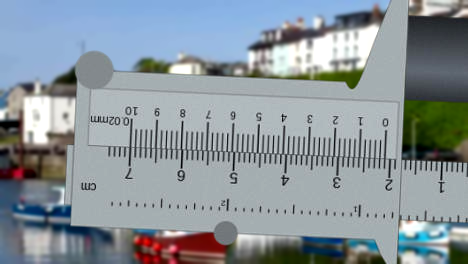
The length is {"value": 21.0, "unit": "mm"}
